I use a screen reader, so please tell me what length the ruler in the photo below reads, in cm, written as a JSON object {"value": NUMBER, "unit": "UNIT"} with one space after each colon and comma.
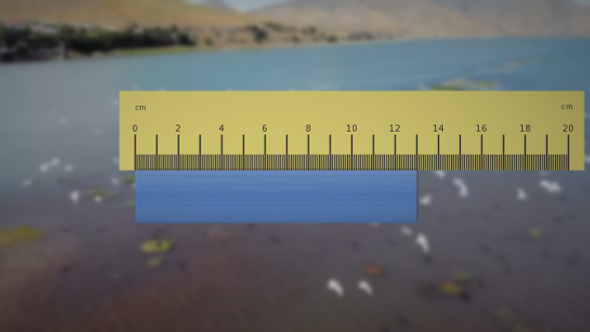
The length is {"value": 13, "unit": "cm"}
